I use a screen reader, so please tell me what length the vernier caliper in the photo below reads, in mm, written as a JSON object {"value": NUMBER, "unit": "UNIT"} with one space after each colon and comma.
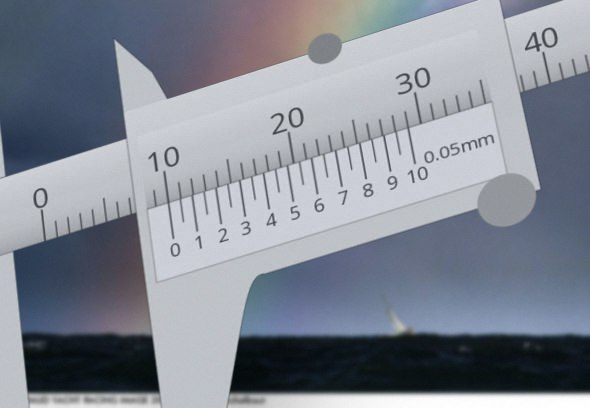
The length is {"value": 10.0, "unit": "mm"}
